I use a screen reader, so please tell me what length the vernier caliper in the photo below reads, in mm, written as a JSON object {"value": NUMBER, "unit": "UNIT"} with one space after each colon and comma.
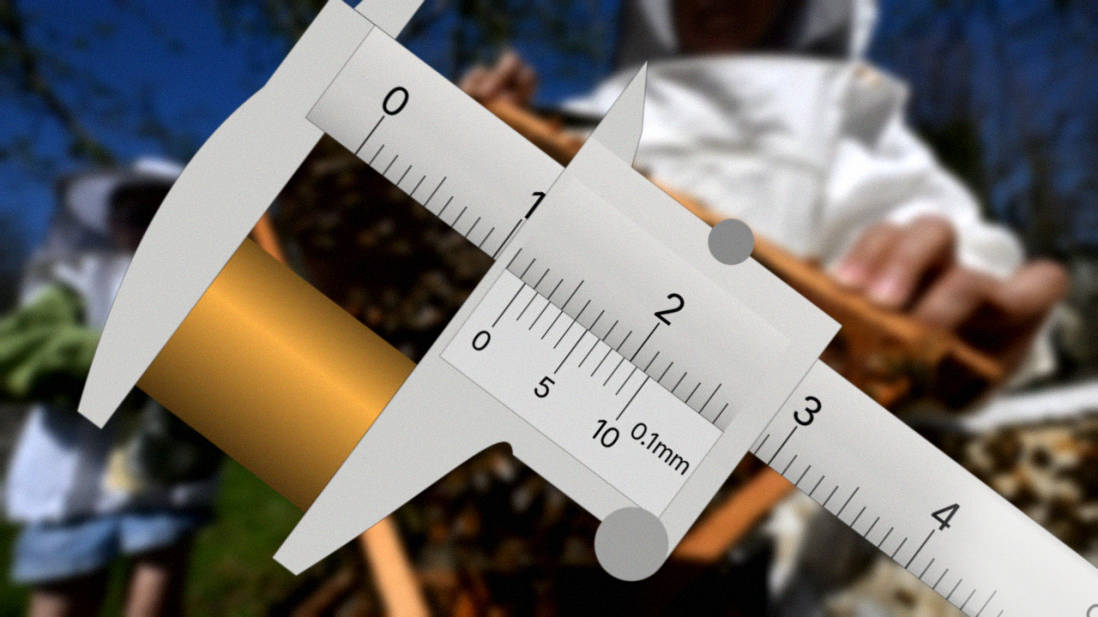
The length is {"value": 12.4, "unit": "mm"}
